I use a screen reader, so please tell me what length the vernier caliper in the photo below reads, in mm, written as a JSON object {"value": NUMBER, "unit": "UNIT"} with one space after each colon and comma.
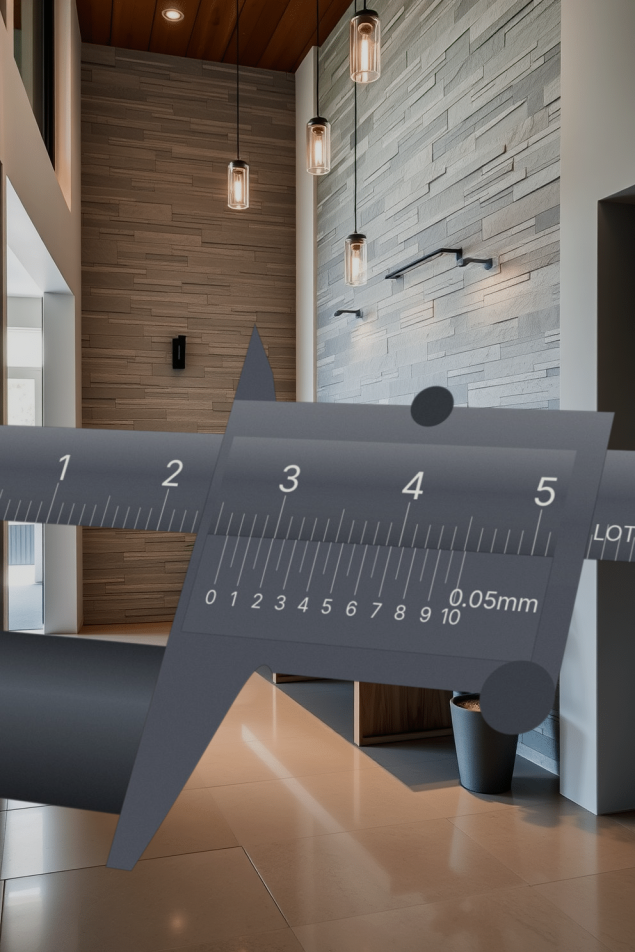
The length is {"value": 26.1, "unit": "mm"}
